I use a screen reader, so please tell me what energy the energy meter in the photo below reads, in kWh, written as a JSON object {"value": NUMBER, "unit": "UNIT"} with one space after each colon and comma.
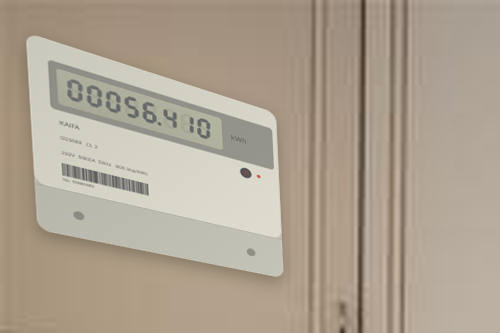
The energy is {"value": 56.410, "unit": "kWh"}
